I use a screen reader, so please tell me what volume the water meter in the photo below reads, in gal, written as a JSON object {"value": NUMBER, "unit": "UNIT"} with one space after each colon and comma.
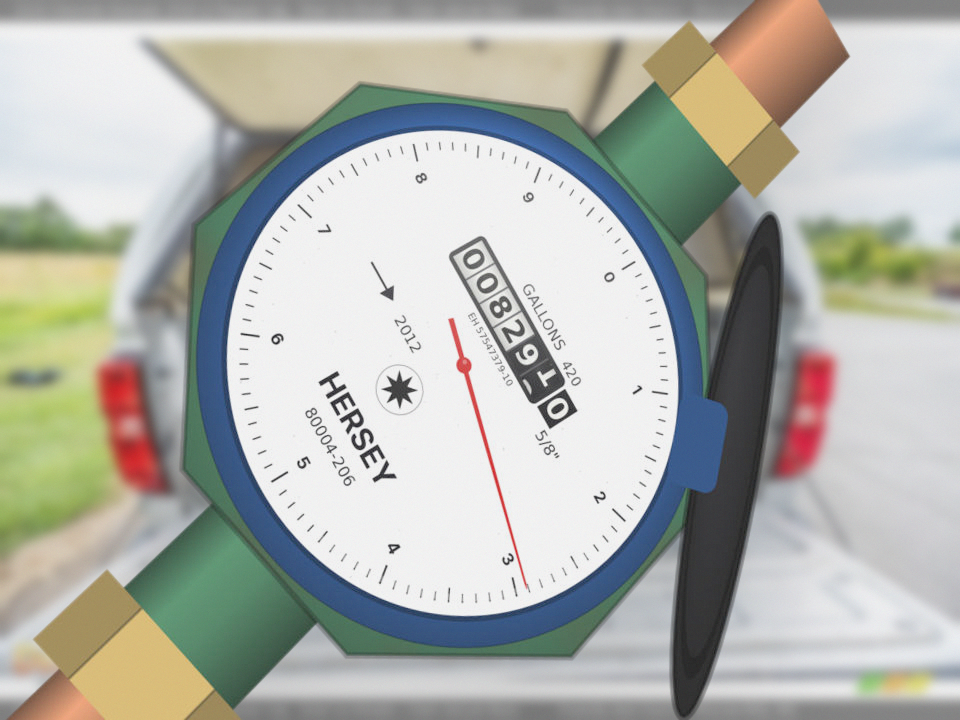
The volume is {"value": 82912.9, "unit": "gal"}
